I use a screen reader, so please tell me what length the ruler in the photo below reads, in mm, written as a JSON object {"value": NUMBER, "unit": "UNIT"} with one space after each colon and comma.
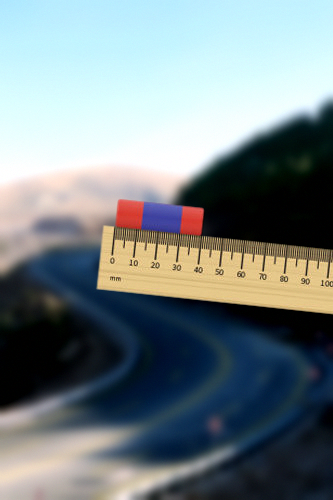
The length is {"value": 40, "unit": "mm"}
